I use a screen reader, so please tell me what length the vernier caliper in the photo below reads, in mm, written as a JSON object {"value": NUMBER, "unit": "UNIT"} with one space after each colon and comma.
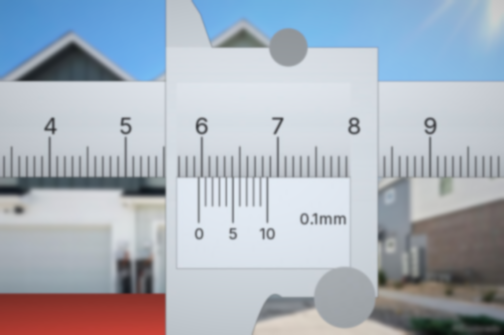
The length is {"value": 59.6, "unit": "mm"}
